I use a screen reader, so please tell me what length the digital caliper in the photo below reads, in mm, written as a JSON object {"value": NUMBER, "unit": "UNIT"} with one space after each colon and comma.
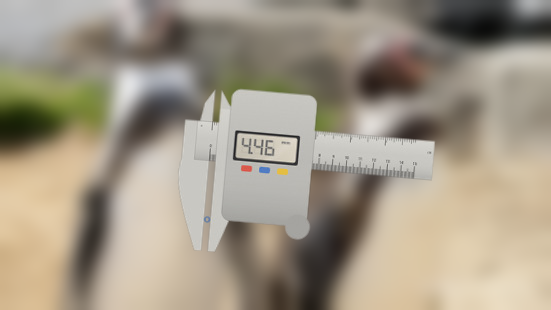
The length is {"value": 4.46, "unit": "mm"}
